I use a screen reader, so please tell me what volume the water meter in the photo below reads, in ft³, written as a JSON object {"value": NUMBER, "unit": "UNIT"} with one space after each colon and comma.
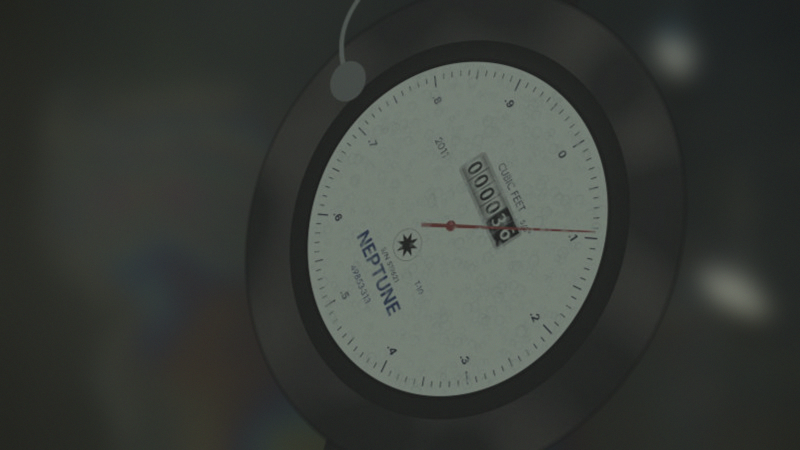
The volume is {"value": 36.09, "unit": "ft³"}
